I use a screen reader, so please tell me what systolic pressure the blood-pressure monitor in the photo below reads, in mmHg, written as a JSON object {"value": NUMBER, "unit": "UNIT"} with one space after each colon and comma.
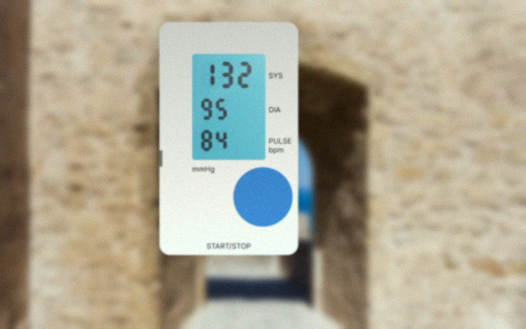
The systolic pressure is {"value": 132, "unit": "mmHg"}
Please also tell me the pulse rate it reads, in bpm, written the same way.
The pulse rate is {"value": 84, "unit": "bpm"}
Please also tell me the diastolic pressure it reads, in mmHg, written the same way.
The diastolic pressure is {"value": 95, "unit": "mmHg"}
